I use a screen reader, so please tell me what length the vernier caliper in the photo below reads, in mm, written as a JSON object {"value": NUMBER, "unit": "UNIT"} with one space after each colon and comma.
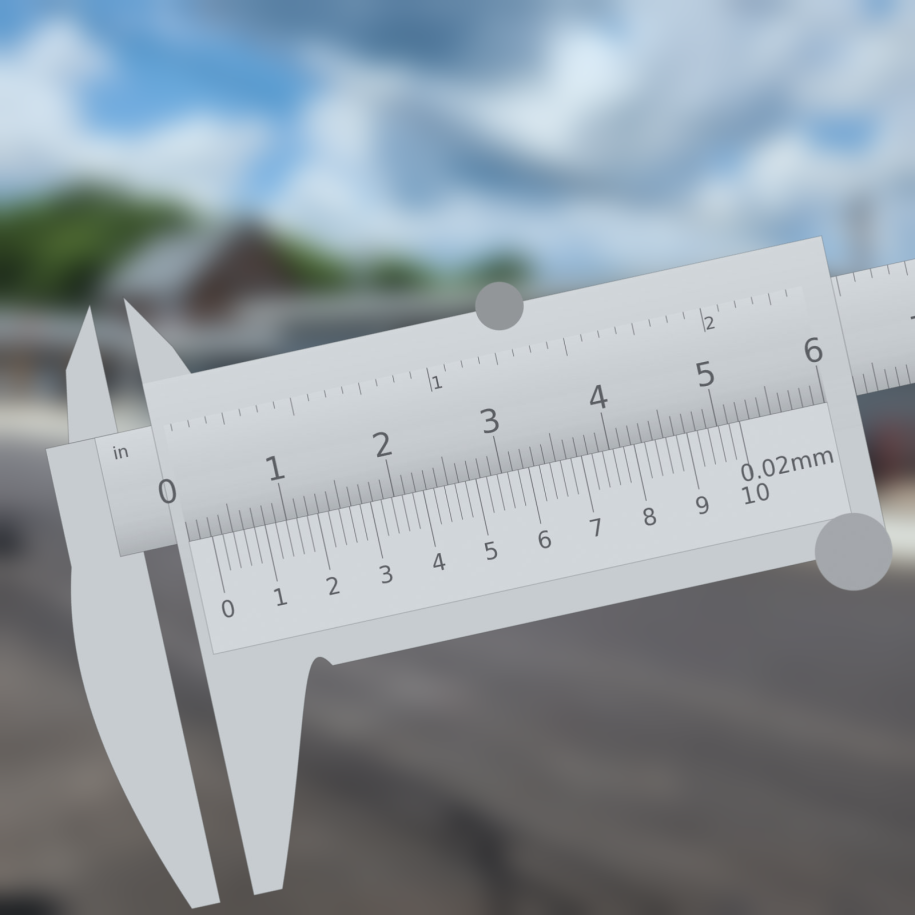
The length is {"value": 3.1, "unit": "mm"}
